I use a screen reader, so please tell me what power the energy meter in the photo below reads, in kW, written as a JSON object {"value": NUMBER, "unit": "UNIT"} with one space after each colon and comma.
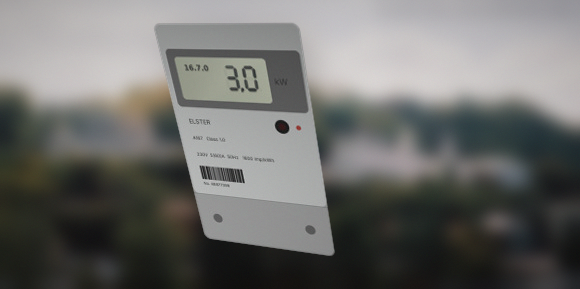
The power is {"value": 3.0, "unit": "kW"}
